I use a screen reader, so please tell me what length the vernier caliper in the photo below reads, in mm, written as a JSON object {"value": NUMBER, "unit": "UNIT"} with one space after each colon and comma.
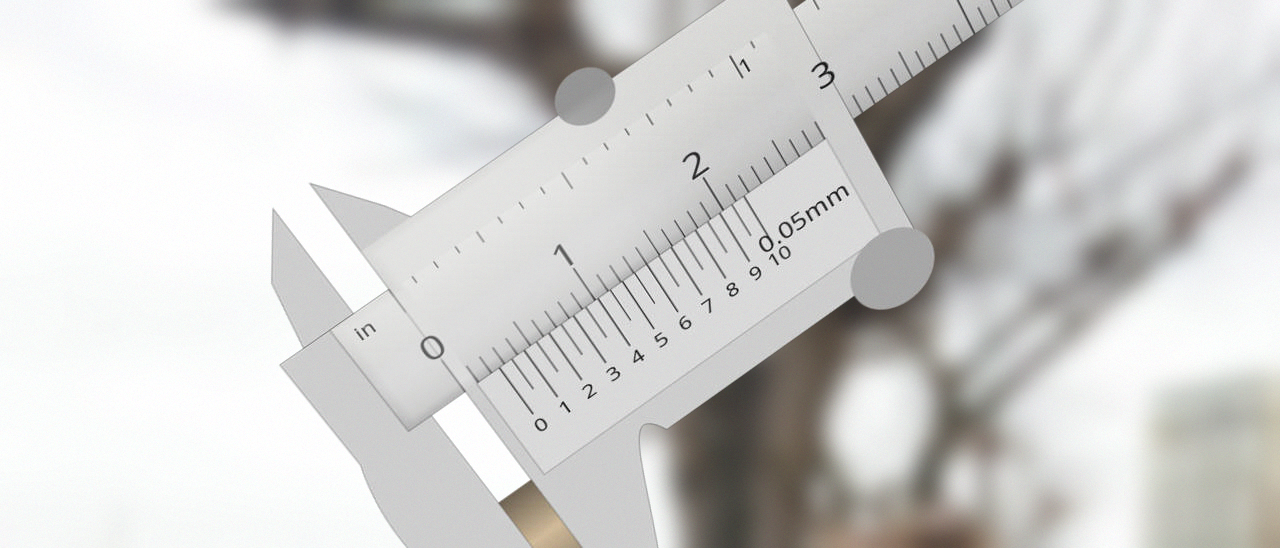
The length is {"value": 2.6, "unit": "mm"}
